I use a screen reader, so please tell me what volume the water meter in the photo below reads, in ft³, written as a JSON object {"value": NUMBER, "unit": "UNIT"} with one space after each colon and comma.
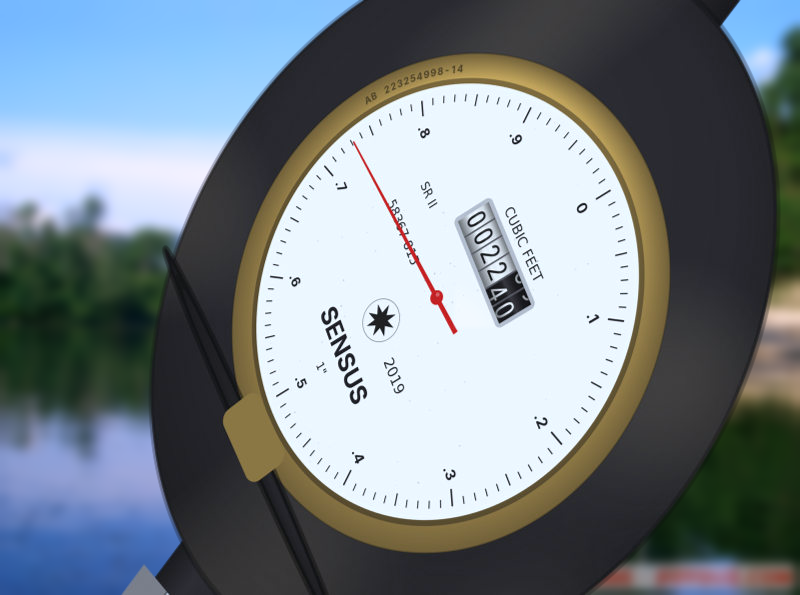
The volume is {"value": 2239.73, "unit": "ft³"}
